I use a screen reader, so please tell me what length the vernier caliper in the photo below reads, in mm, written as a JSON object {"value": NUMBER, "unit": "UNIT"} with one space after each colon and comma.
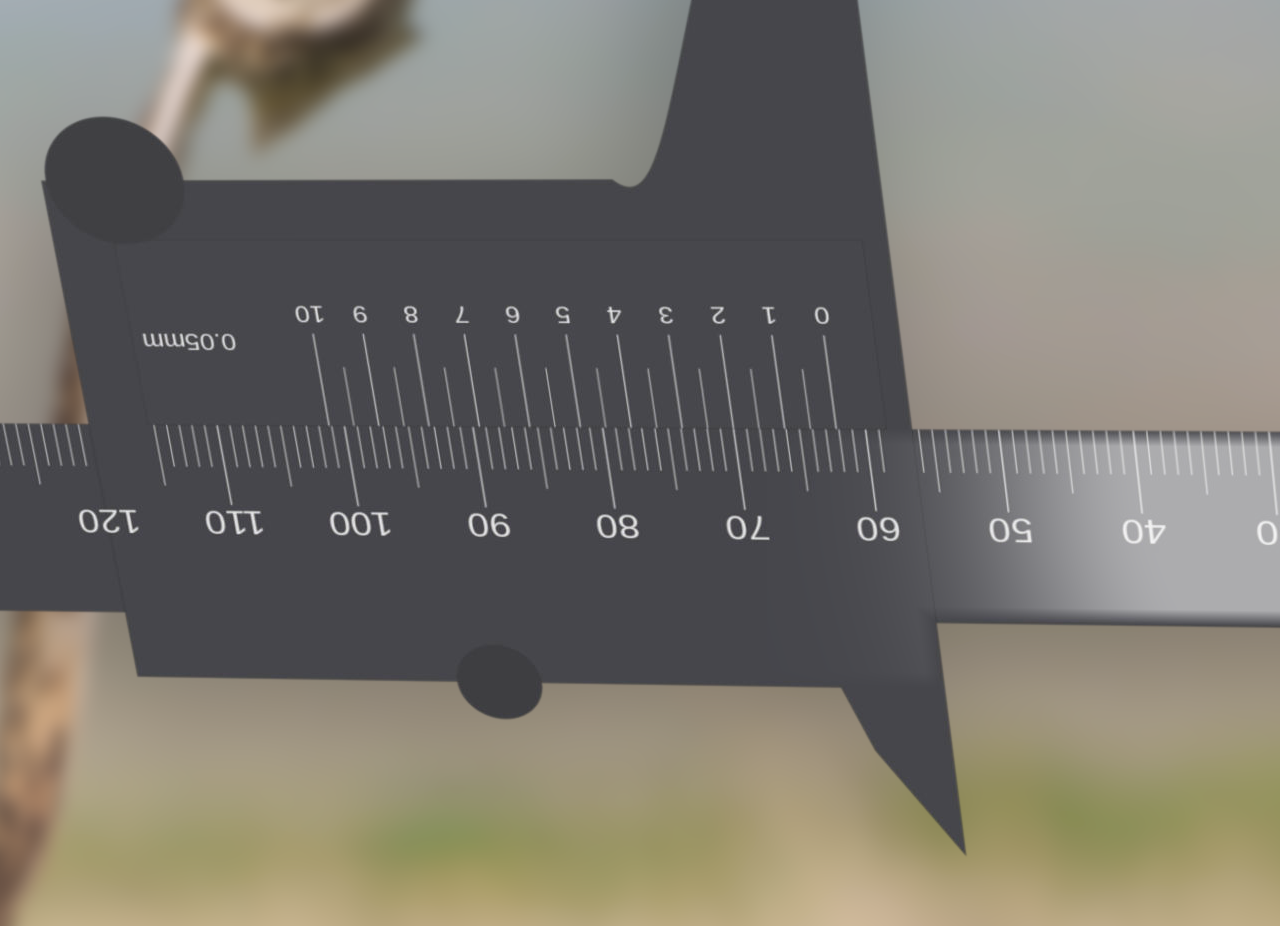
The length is {"value": 62.2, "unit": "mm"}
